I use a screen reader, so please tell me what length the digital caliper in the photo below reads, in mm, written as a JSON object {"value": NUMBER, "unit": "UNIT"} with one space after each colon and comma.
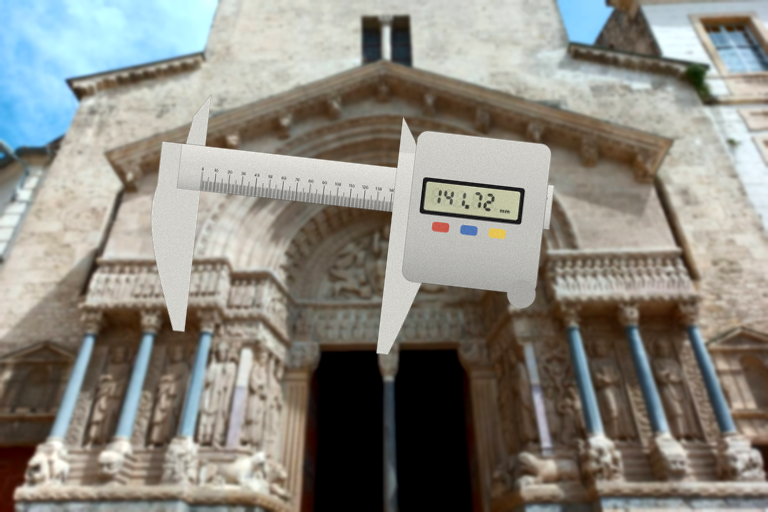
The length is {"value": 141.72, "unit": "mm"}
